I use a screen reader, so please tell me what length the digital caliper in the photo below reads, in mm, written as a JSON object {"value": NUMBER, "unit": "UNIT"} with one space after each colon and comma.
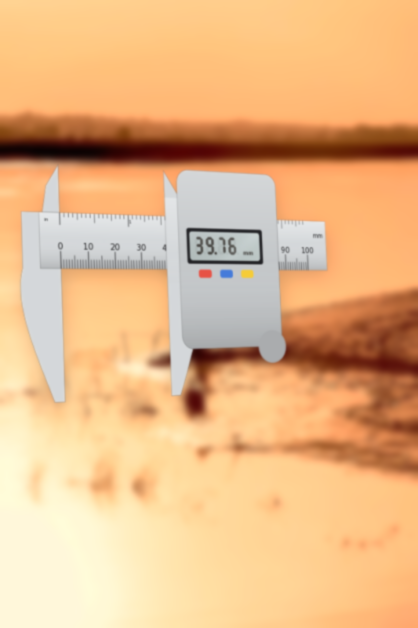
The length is {"value": 39.76, "unit": "mm"}
